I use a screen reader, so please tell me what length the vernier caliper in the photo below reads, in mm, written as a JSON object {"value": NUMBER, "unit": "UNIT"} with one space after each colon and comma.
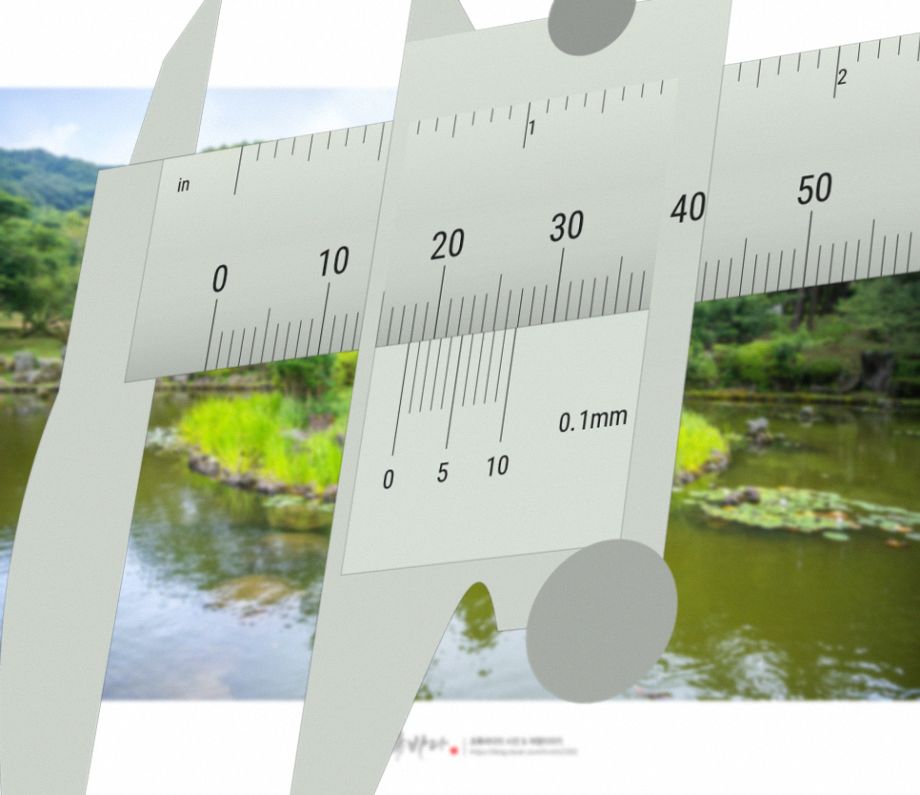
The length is {"value": 17.9, "unit": "mm"}
